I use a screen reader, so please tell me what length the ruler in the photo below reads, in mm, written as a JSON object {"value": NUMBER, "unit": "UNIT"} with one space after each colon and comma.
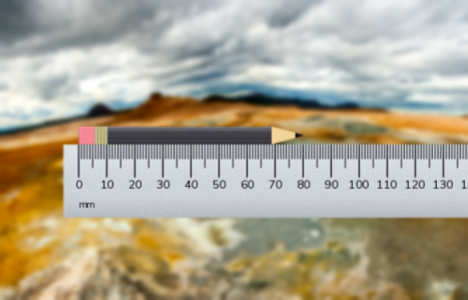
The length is {"value": 80, "unit": "mm"}
